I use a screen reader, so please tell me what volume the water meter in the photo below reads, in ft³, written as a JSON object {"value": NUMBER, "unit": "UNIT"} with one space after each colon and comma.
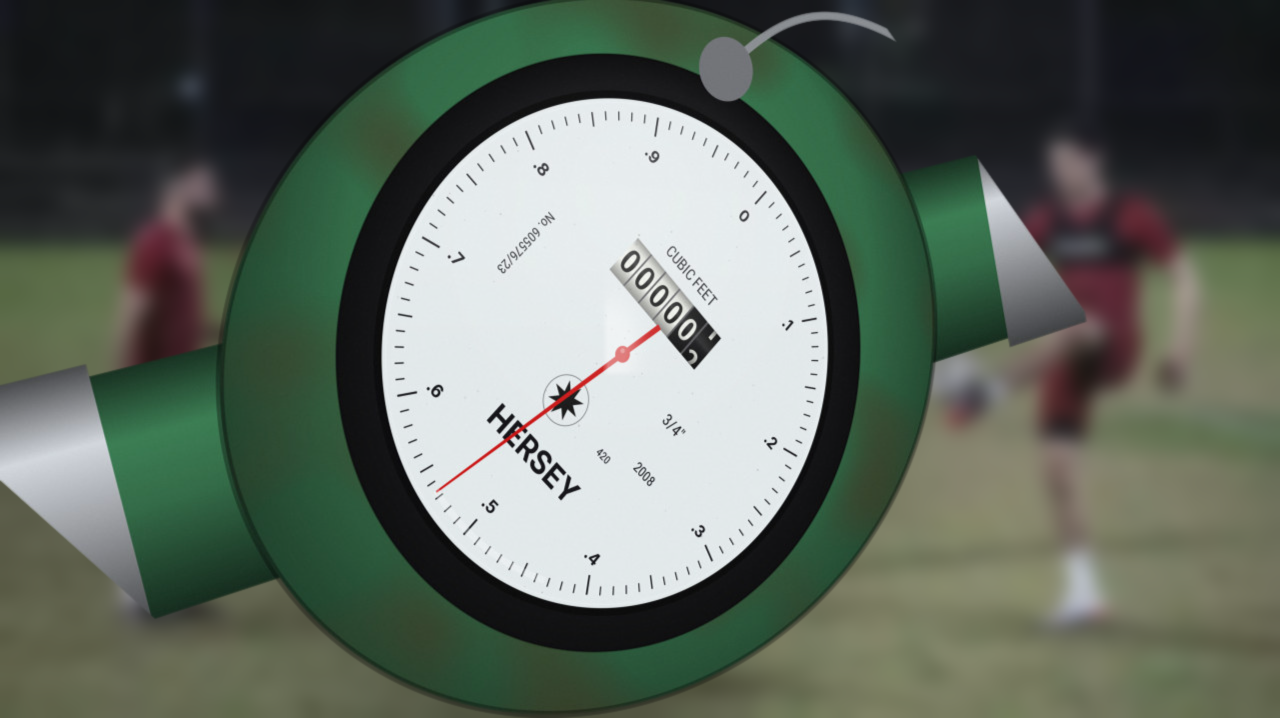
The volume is {"value": 1.53, "unit": "ft³"}
